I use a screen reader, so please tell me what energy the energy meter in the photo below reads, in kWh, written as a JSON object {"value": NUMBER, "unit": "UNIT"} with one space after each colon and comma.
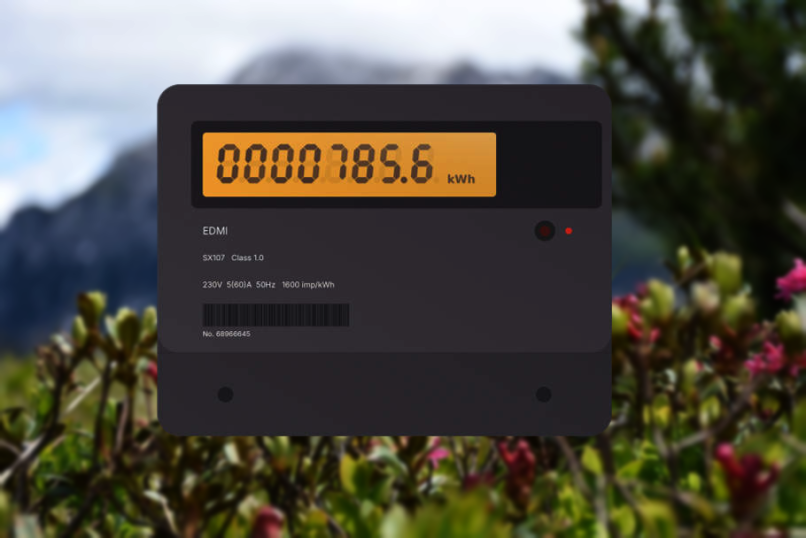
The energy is {"value": 785.6, "unit": "kWh"}
